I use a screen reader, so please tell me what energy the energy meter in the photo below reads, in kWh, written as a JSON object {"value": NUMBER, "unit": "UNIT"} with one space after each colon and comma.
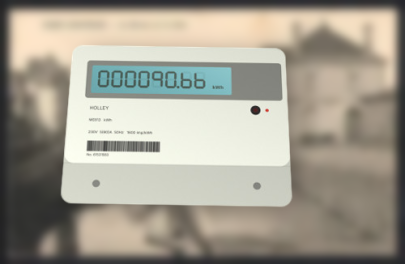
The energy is {"value": 90.66, "unit": "kWh"}
